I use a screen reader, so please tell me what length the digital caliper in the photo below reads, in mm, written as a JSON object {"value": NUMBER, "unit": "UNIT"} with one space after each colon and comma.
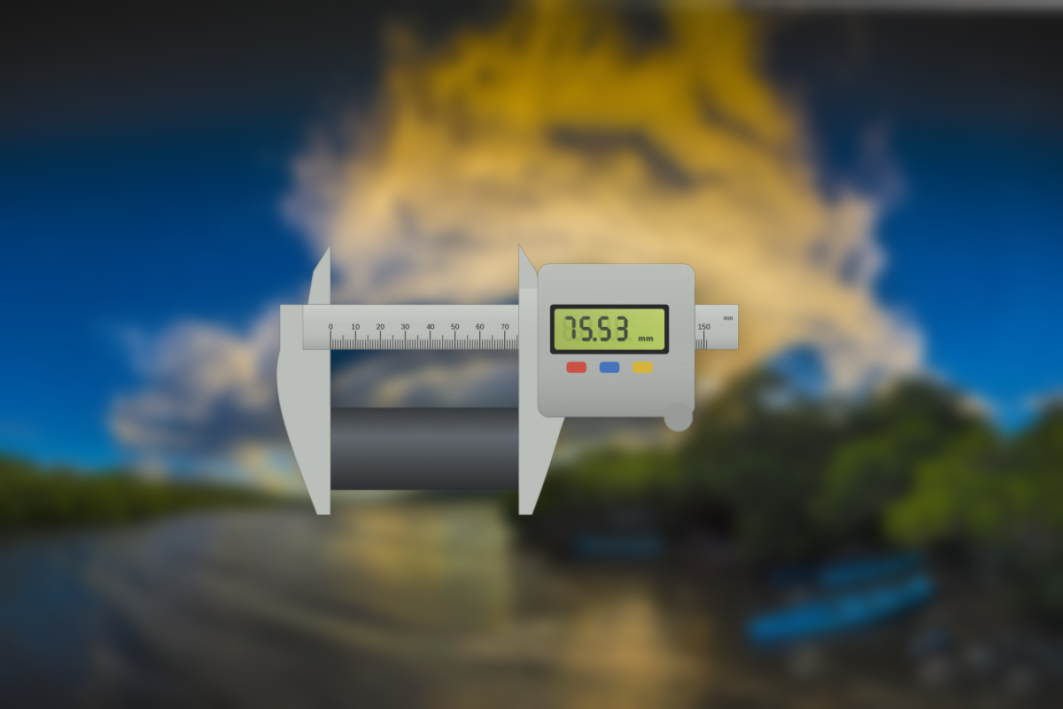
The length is {"value": 75.53, "unit": "mm"}
